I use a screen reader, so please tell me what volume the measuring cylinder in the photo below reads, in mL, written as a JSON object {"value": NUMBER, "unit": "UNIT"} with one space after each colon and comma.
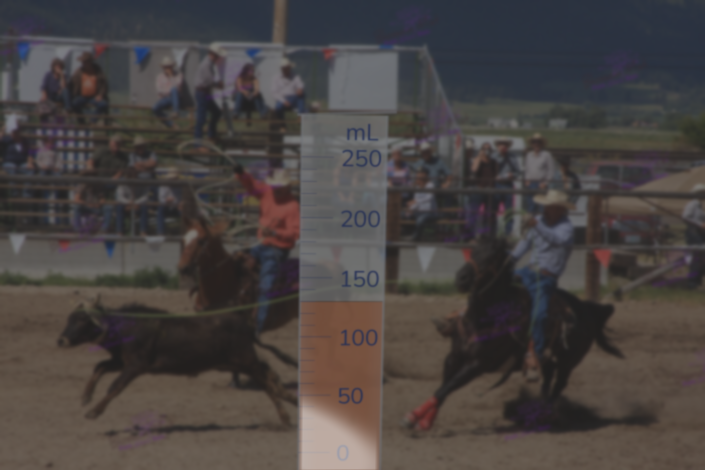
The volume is {"value": 130, "unit": "mL"}
